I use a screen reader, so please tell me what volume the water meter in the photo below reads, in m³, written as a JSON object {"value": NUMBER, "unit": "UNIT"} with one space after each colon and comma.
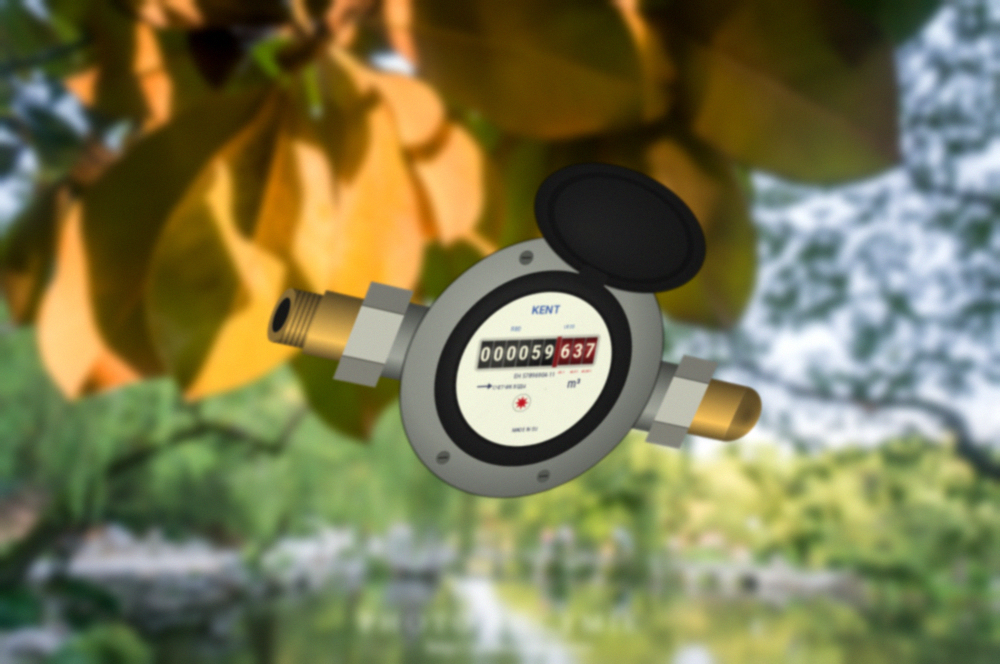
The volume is {"value": 59.637, "unit": "m³"}
